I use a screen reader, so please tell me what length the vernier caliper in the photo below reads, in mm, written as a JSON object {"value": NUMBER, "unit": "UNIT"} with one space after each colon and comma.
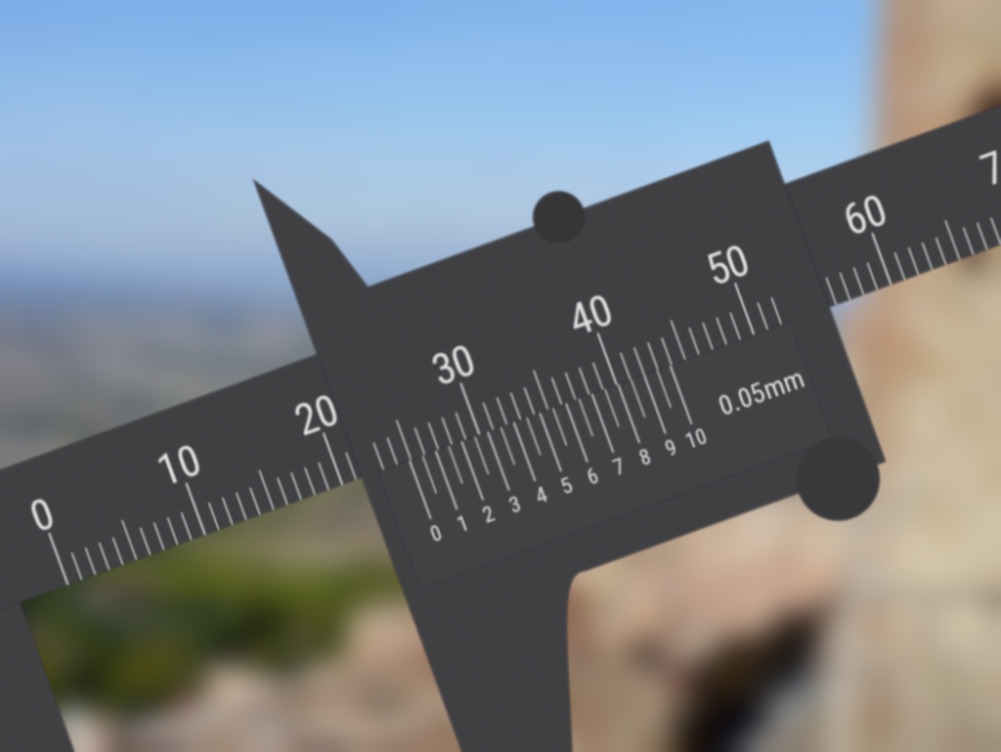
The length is {"value": 24.9, "unit": "mm"}
